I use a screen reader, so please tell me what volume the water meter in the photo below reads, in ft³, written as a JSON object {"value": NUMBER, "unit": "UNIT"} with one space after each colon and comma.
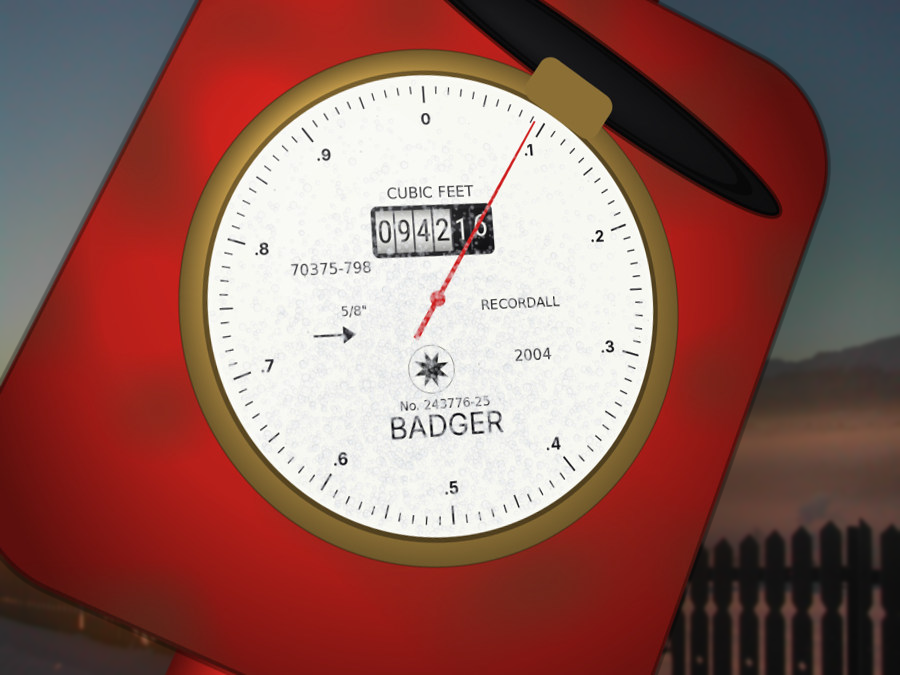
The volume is {"value": 94216.09, "unit": "ft³"}
